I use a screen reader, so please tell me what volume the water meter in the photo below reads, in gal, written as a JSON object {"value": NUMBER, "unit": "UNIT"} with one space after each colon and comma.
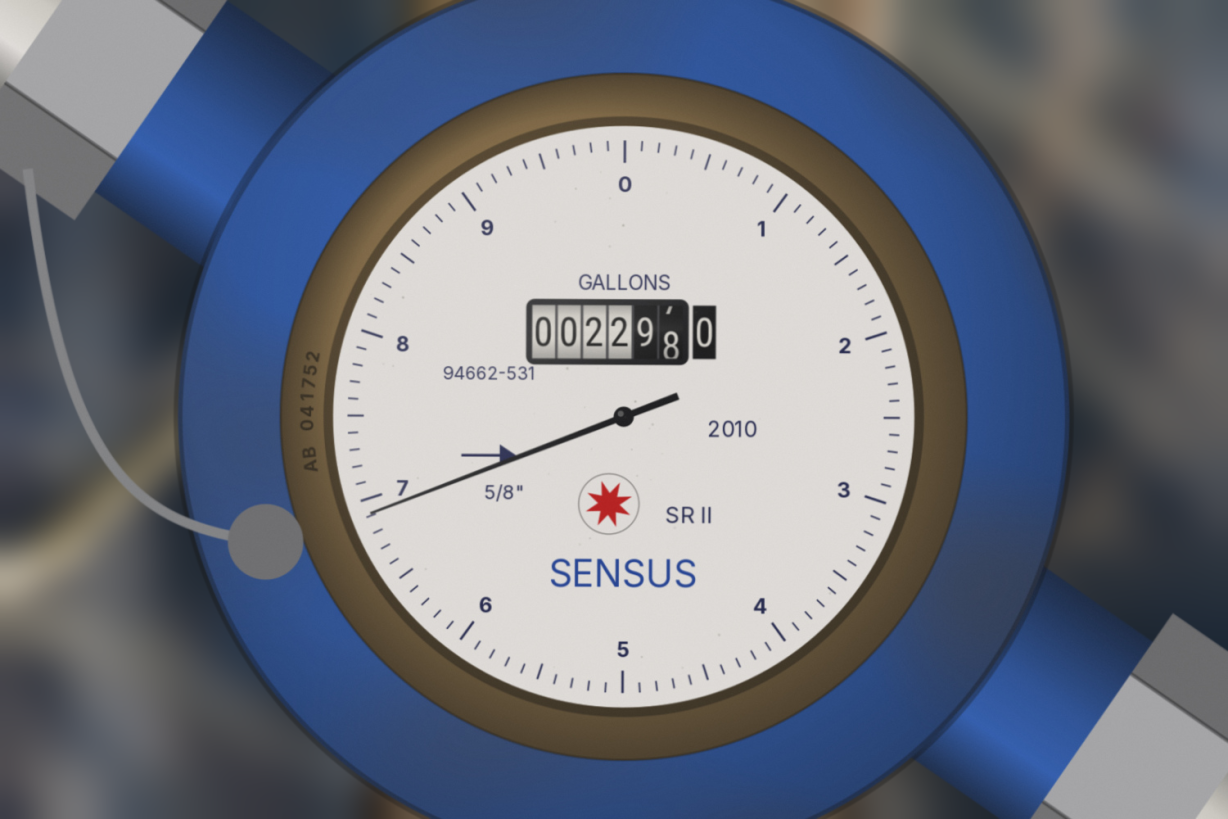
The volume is {"value": 22976.9, "unit": "gal"}
